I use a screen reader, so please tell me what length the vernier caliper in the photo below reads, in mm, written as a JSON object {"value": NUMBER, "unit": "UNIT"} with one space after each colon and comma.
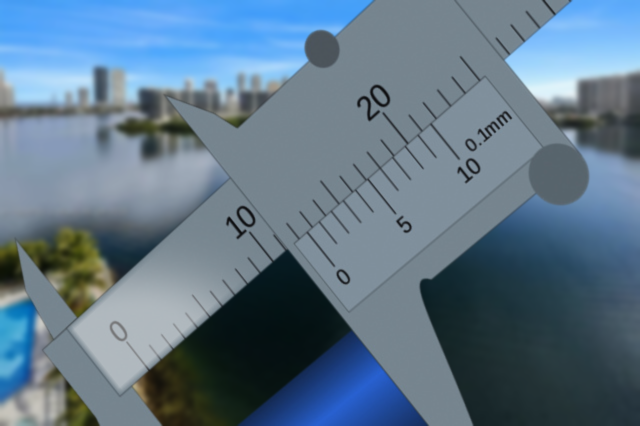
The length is {"value": 12.6, "unit": "mm"}
